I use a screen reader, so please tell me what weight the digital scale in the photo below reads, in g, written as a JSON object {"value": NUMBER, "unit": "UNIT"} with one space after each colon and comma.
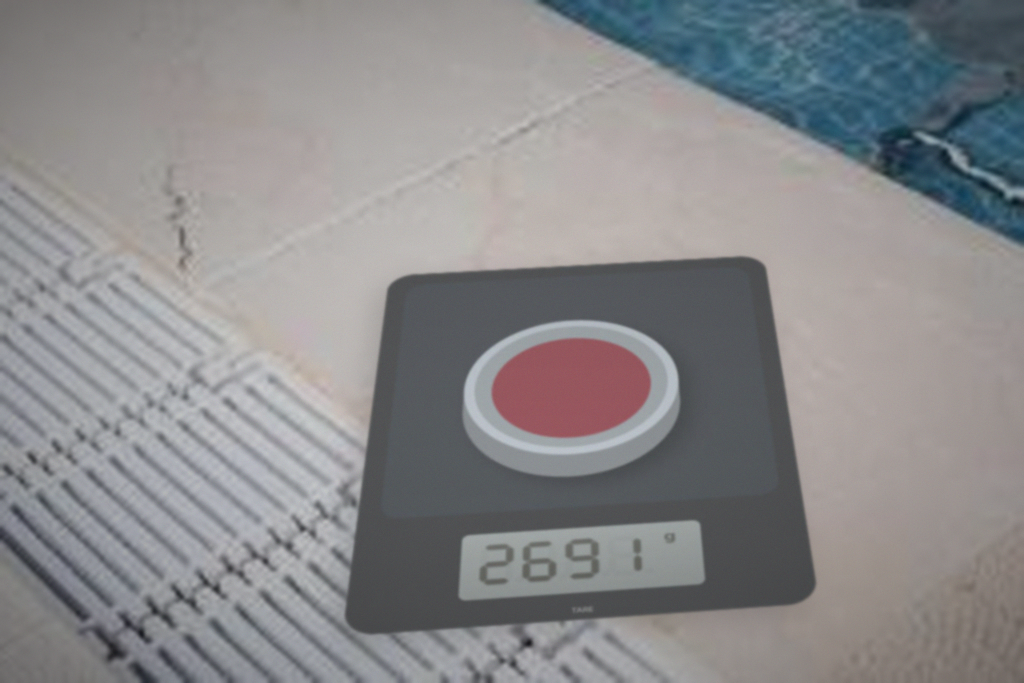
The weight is {"value": 2691, "unit": "g"}
